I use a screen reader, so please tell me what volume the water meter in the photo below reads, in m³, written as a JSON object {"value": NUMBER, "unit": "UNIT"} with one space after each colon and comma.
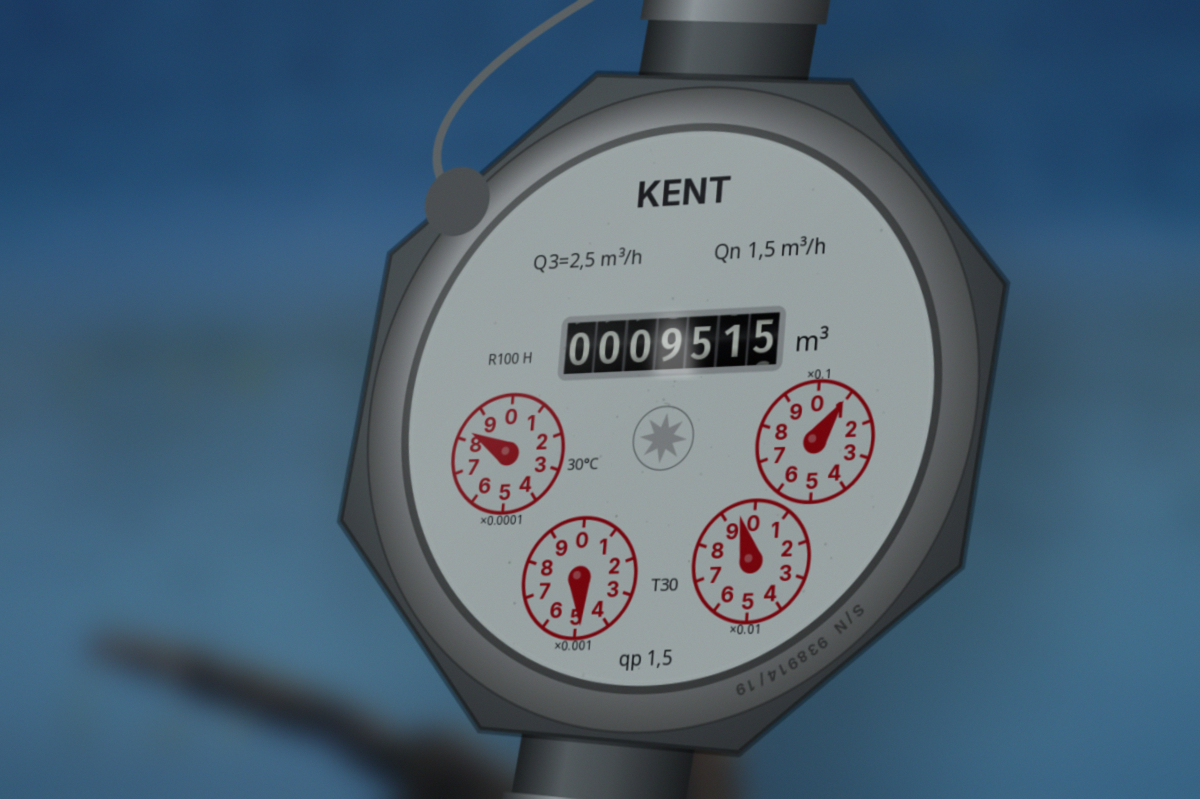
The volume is {"value": 9515.0948, "unit": "m³"}
